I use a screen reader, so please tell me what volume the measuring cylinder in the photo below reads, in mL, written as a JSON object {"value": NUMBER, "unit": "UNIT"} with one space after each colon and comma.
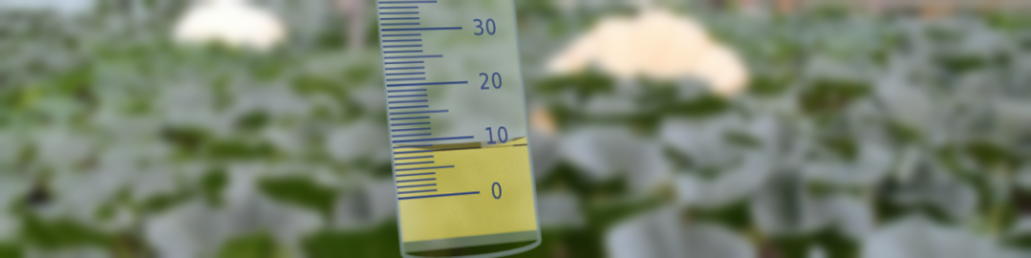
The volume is {"value": 8, "unit": "mL"}
